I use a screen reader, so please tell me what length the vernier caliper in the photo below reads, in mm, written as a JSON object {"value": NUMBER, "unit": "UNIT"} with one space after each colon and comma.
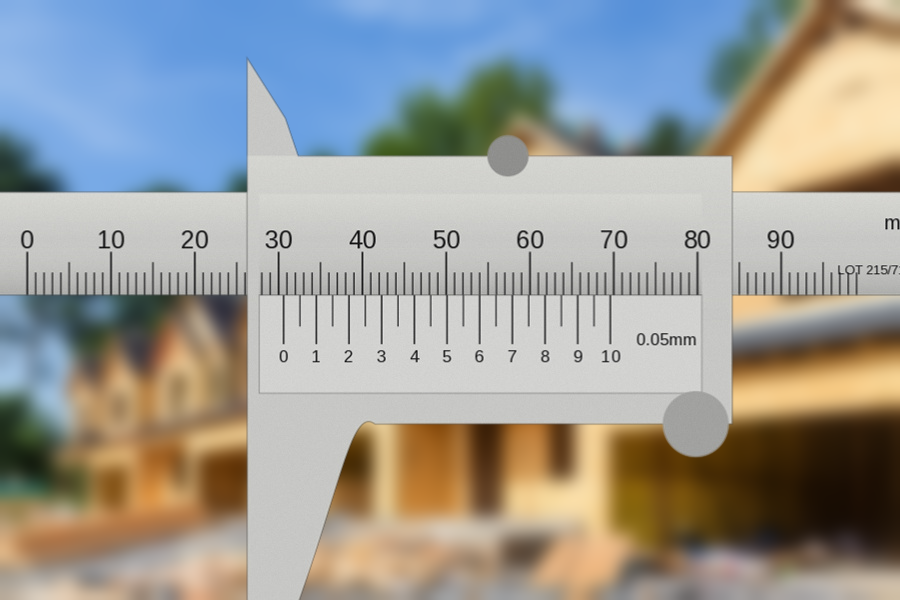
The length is {"value": 30.6, "unit": "mm"}
